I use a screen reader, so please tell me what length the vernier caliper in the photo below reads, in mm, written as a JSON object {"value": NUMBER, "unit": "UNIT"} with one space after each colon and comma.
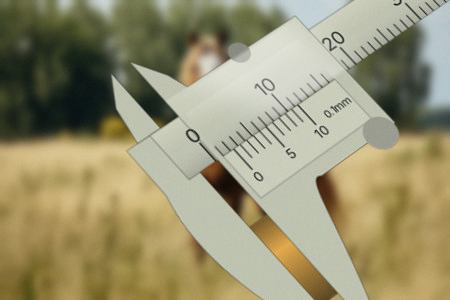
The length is {"value": 2.4, "unit": "mm"}
